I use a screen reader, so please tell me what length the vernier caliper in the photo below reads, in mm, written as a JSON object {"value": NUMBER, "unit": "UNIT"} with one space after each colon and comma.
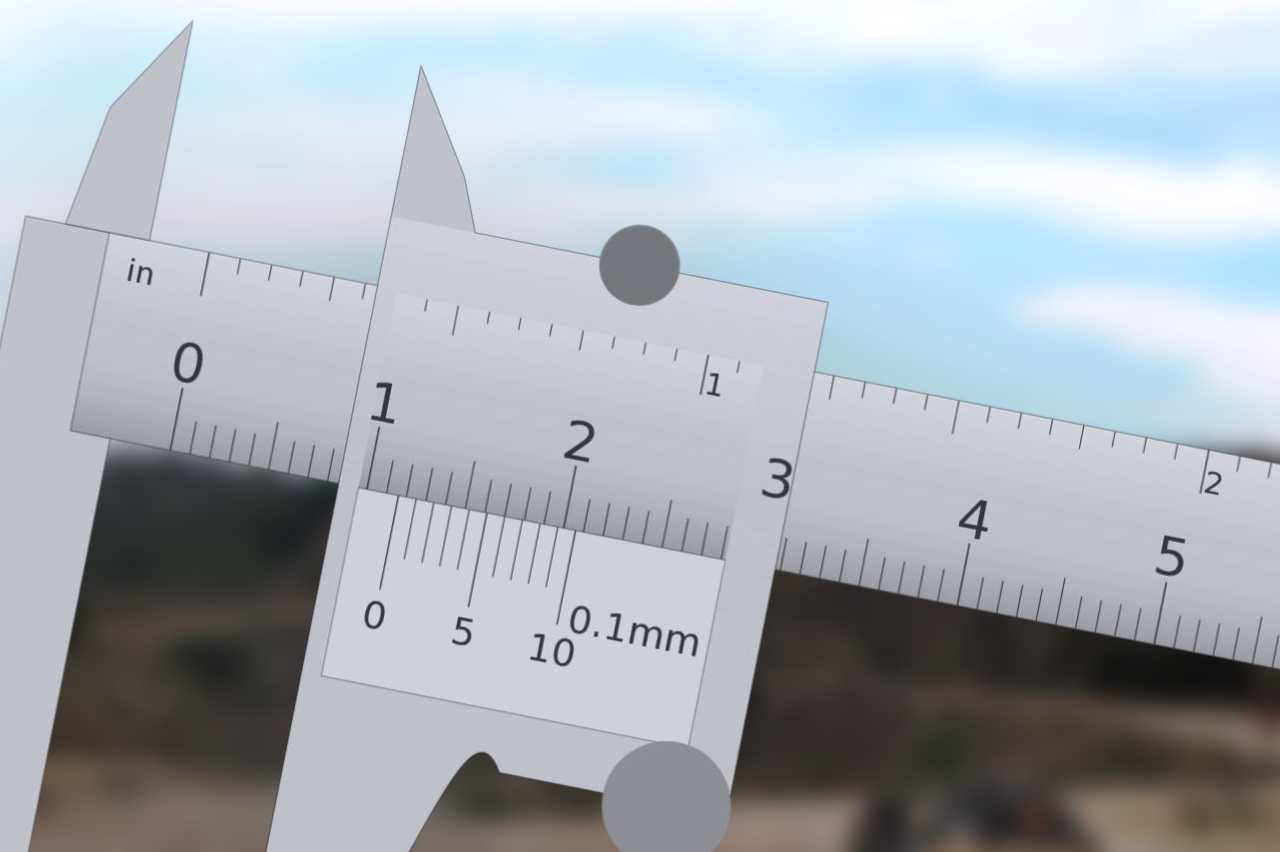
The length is {"value": 11.6, "unit": "mm"}
